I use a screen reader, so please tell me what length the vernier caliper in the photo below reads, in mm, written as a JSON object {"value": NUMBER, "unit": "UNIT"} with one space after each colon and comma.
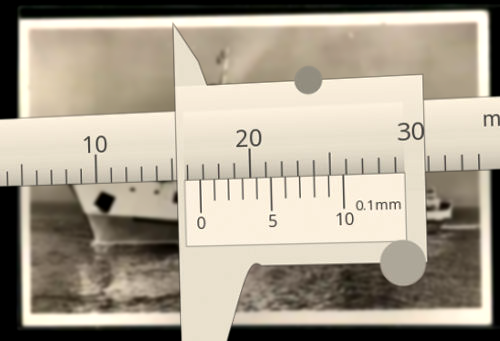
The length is {"value": 16.8, "unit": "mm"}
